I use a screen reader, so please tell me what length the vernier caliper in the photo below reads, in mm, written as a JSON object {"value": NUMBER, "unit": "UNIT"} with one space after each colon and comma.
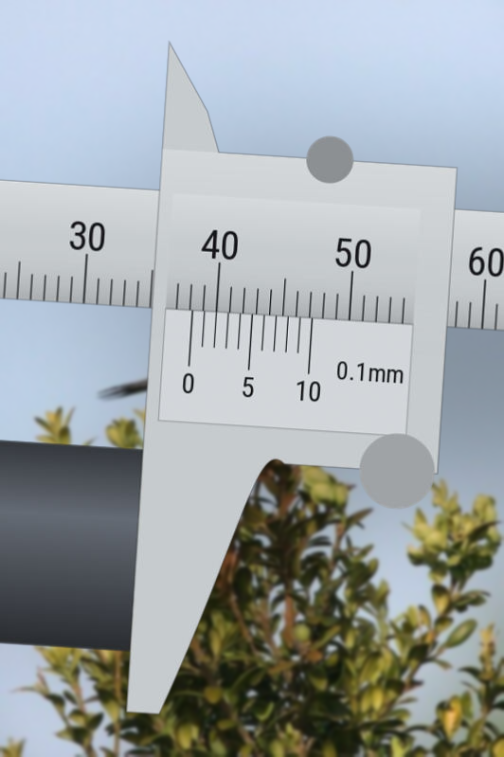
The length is {"value": 38.2, "unit": "mm"}
